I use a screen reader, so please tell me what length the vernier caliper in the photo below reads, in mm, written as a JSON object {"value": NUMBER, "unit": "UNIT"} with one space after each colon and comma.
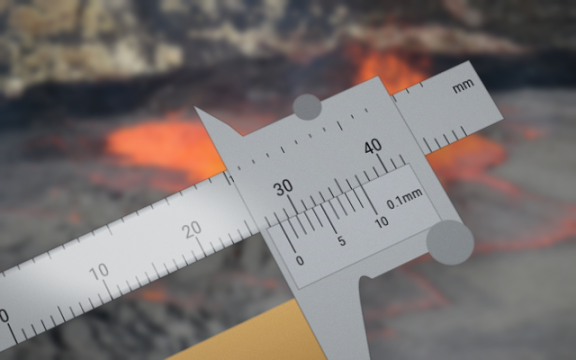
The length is {"value": 28.0, "unit": "mm"}
